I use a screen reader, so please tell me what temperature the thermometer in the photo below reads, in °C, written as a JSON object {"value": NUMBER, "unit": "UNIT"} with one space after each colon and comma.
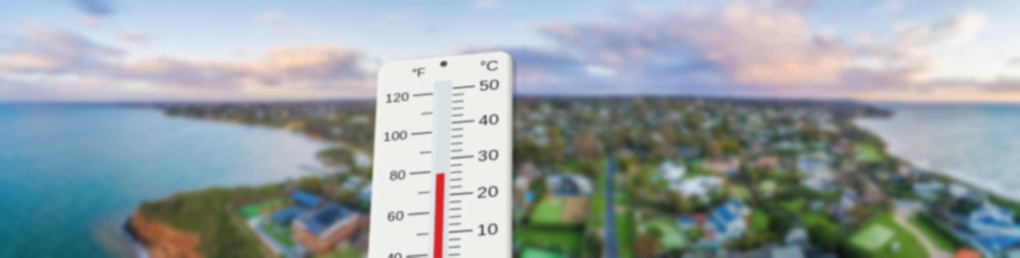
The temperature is {"value": 26, "unit": "°C"}
